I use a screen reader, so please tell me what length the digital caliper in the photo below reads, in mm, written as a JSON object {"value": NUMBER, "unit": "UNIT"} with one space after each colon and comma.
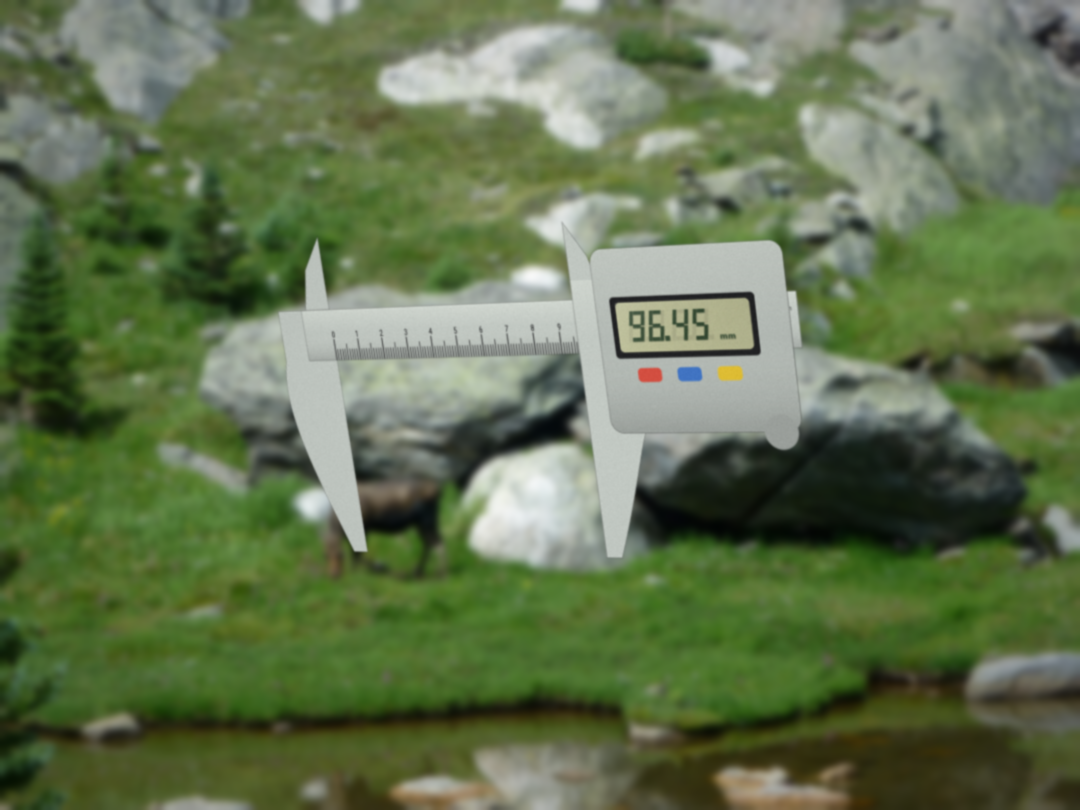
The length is {"value": 96.45, "unit": "mm"}
